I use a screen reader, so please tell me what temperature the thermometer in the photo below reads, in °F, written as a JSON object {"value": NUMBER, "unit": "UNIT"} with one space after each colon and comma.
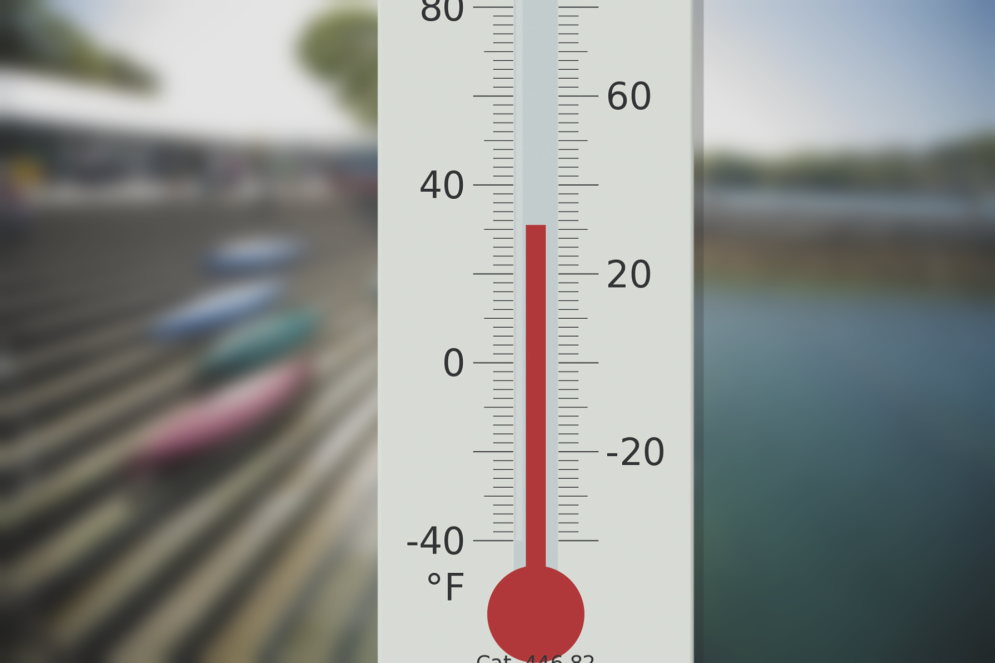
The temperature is {"value": 31, "unit": "°F"}
